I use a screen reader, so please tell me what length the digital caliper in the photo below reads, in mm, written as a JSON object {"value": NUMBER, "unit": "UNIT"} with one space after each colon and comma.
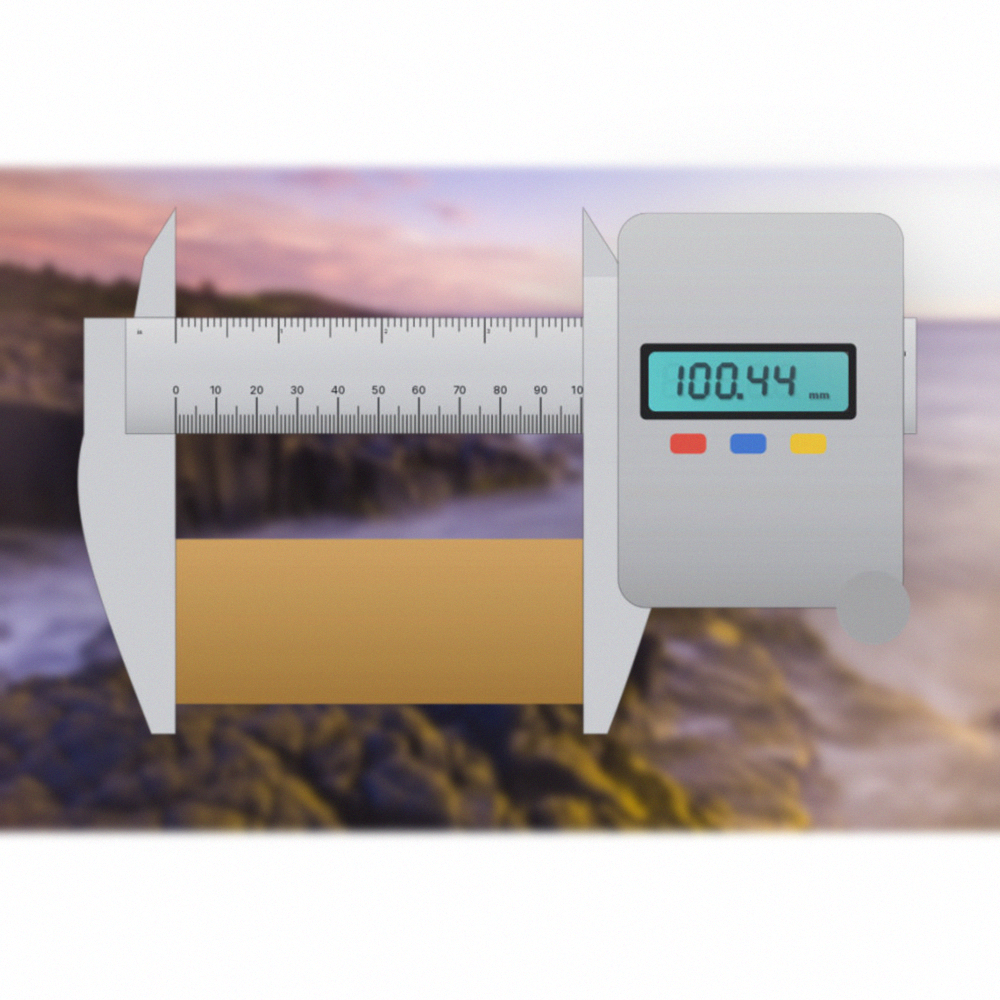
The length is {"value": 100.44, "unit": "mm"}
